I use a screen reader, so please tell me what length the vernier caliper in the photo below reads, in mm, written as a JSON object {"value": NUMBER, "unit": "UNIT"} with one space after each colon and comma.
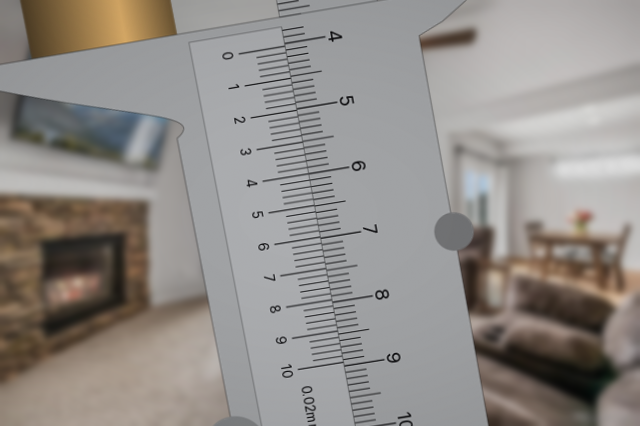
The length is {"value": 40.4, "unit": "mm"}
